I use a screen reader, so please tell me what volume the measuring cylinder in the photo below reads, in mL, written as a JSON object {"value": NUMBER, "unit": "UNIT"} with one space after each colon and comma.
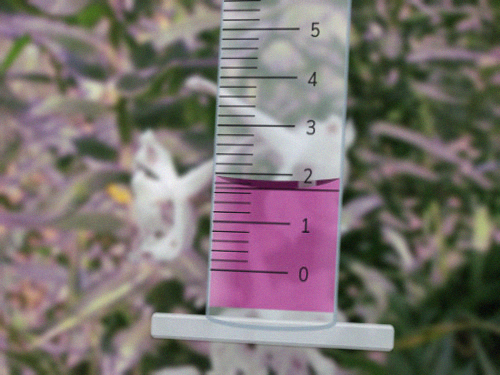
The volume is {"value": 1.7, "unit": "mL"}
